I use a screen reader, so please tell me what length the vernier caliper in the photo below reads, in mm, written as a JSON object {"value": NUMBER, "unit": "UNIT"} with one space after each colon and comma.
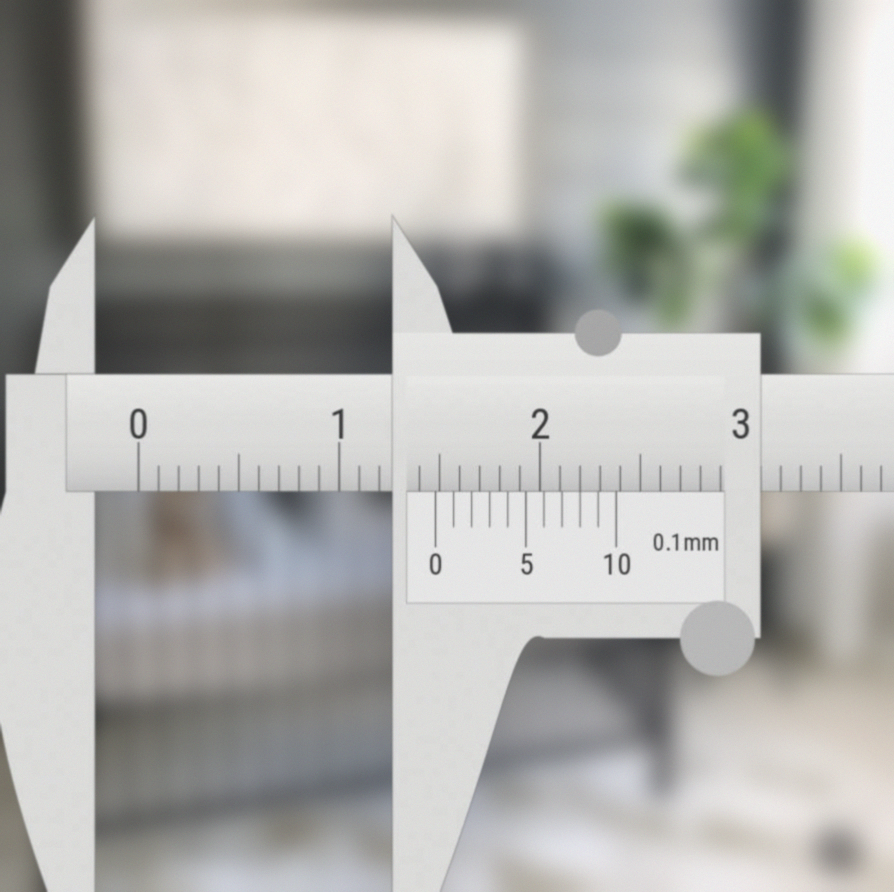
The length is {"value": 14.8, "unit": "mm"}
